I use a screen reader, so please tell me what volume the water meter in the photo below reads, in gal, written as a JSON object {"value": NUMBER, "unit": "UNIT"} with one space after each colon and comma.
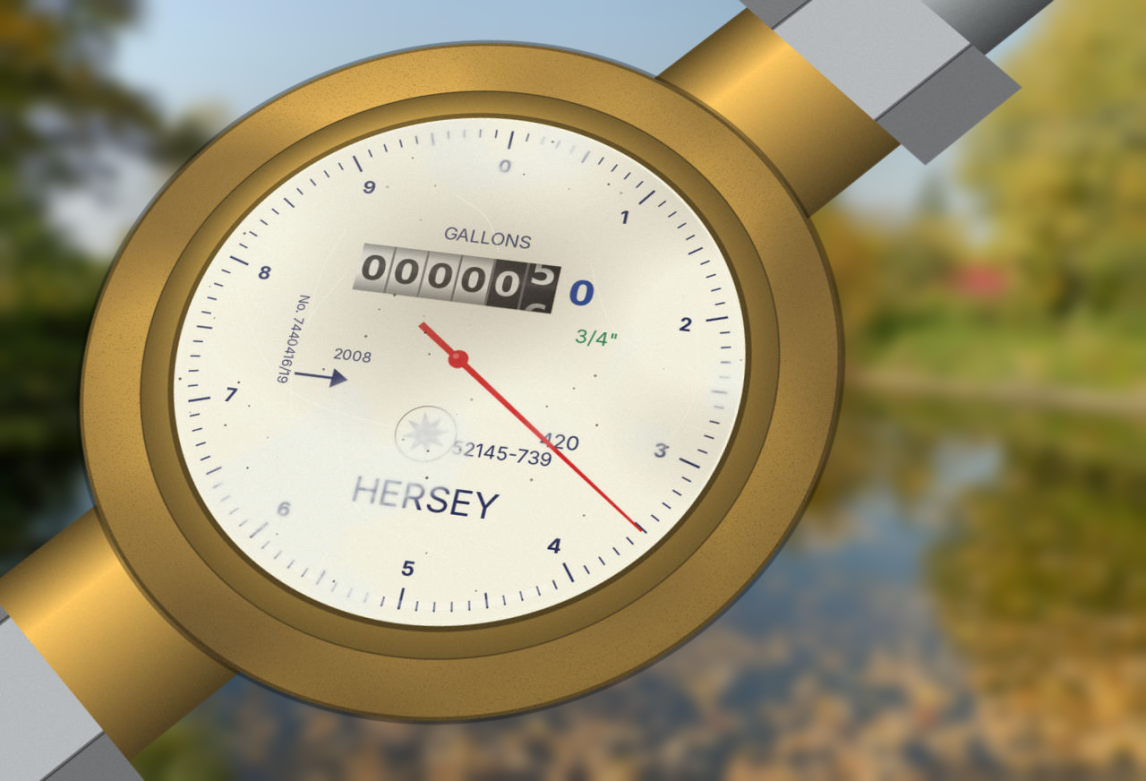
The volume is {"value": 53.5, "unit": "gal"}
